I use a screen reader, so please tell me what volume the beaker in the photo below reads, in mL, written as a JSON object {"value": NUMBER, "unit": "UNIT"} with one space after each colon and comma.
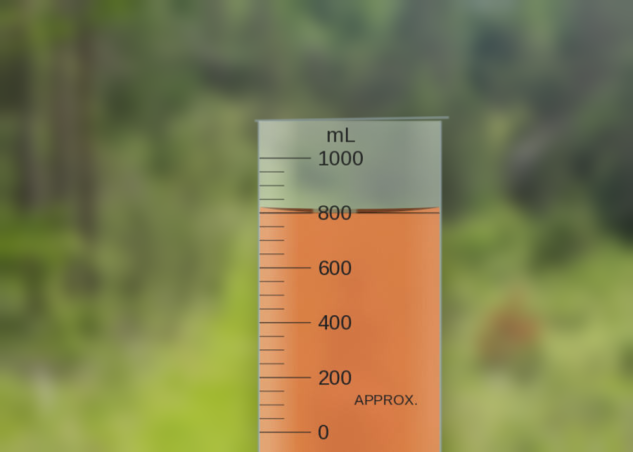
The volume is {"value": 800, "unit": "mL"}
